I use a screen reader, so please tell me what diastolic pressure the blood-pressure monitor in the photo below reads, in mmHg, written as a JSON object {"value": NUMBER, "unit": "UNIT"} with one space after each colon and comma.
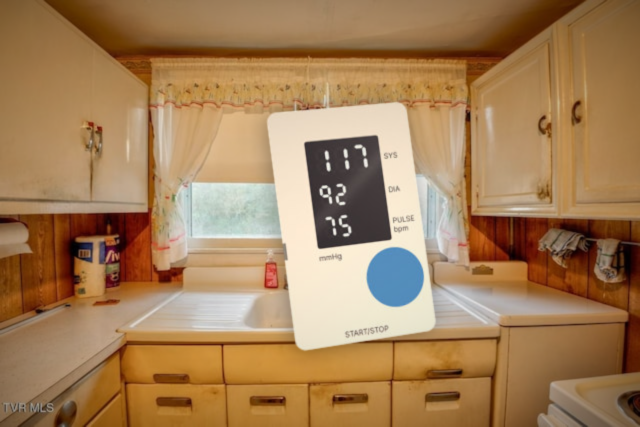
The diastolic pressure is {"value": 92, "unit": "mmHg"}
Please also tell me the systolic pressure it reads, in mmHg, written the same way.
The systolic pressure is {"value": 117, "unit": "mmHg"}
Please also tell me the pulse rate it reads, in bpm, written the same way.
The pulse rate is {"value": 75, "unit": "bpm"}
